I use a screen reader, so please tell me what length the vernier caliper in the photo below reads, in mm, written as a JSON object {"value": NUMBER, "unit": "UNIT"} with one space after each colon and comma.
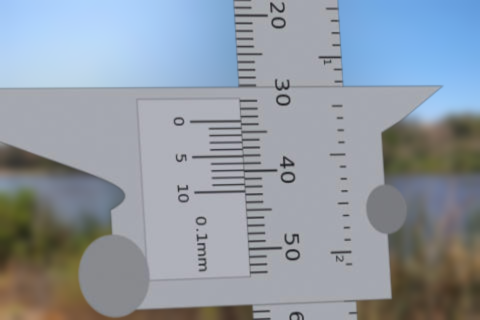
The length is {"value": 33.6, "unit": "mm"}
